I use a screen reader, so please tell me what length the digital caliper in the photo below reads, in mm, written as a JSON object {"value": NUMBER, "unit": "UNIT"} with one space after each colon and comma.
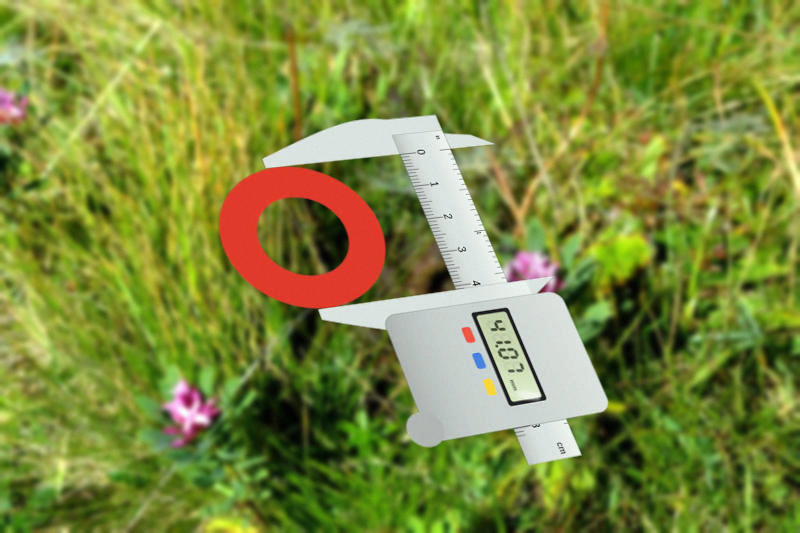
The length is {"value": 41.07, "unit": "mm"}
